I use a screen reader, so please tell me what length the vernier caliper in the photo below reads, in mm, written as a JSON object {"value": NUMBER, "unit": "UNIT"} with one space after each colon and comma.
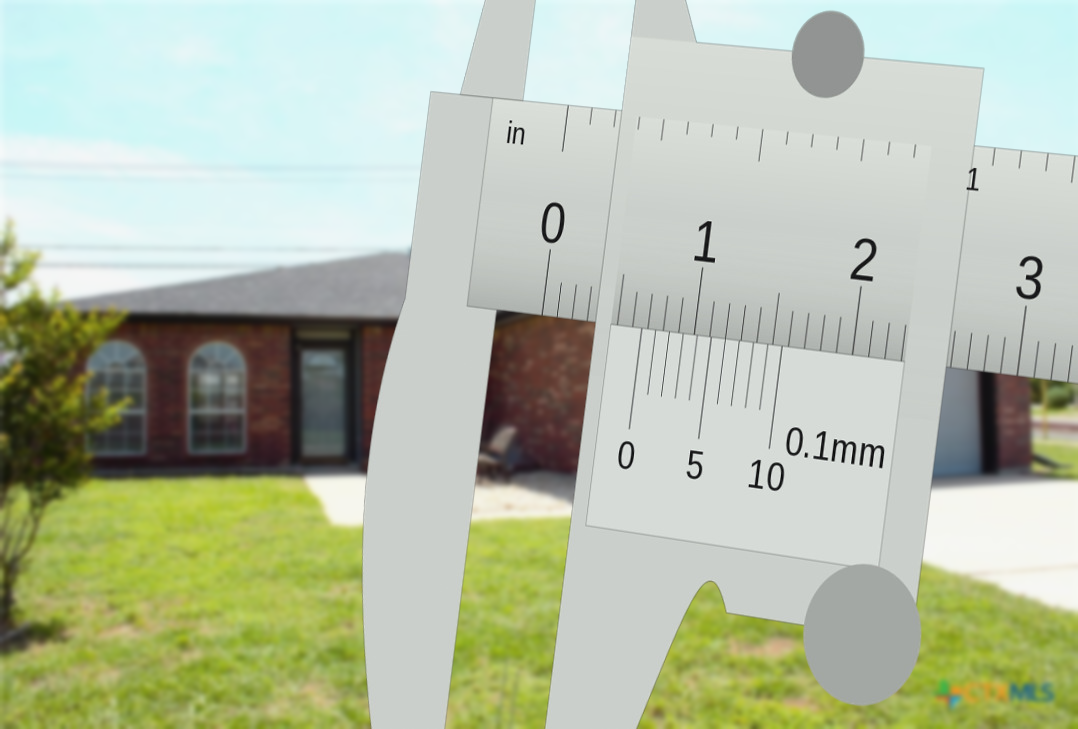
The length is {"value": 6.6, "unit": "mm"}
